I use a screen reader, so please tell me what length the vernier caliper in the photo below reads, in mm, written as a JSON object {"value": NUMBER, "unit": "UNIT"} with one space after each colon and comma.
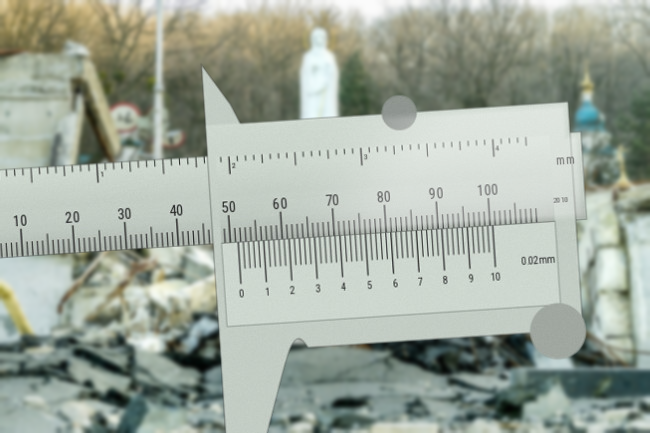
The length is {"value": 51.5, "unit": "mm"}
